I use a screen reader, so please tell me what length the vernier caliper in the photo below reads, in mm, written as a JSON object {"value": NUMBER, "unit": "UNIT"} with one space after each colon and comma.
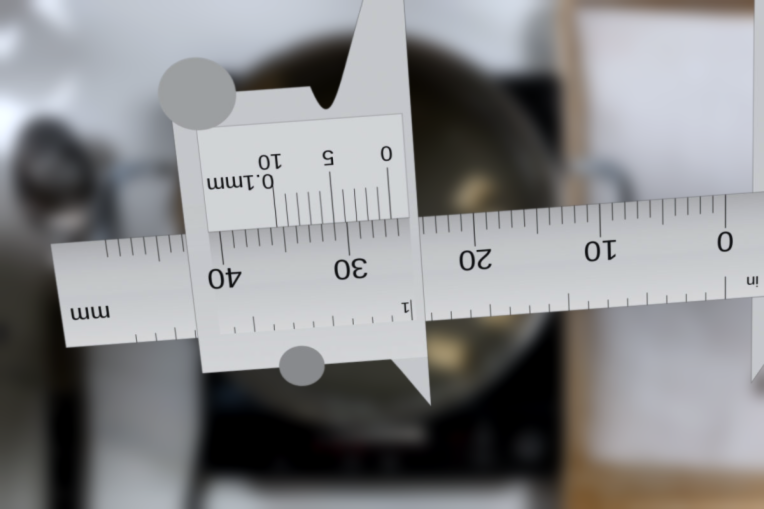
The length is {"value": 26.5, "unit": "mm"}
